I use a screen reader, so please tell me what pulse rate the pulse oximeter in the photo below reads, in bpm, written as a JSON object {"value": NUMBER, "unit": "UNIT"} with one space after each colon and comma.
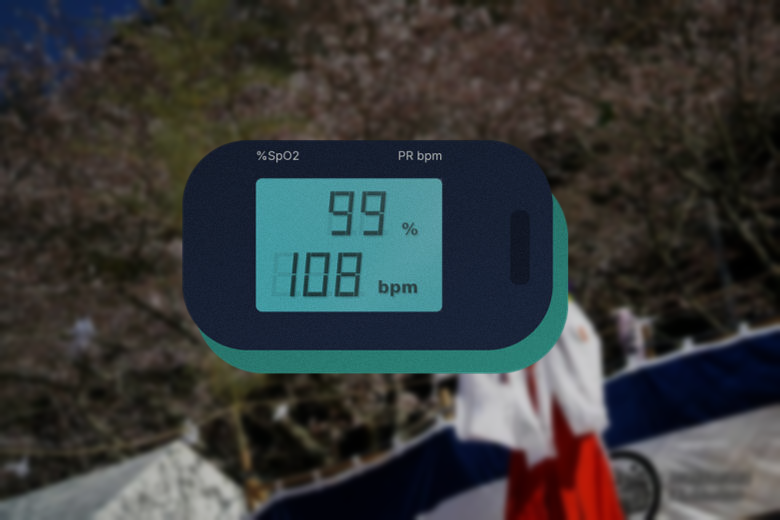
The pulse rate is {"value": 108, "unit": "bpm"}
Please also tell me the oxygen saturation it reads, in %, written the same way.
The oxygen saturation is {"value": 99, "unit": "%"}
